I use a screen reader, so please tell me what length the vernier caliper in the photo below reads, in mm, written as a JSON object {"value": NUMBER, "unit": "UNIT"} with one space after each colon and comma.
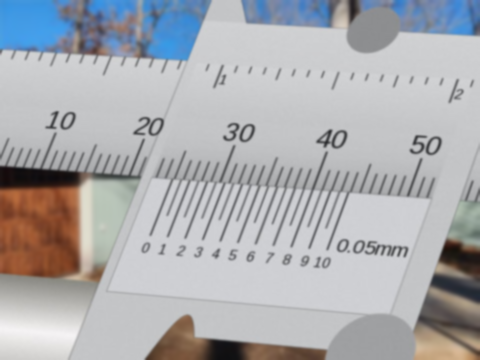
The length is {"value": 24.8, "unit": "mm"}
